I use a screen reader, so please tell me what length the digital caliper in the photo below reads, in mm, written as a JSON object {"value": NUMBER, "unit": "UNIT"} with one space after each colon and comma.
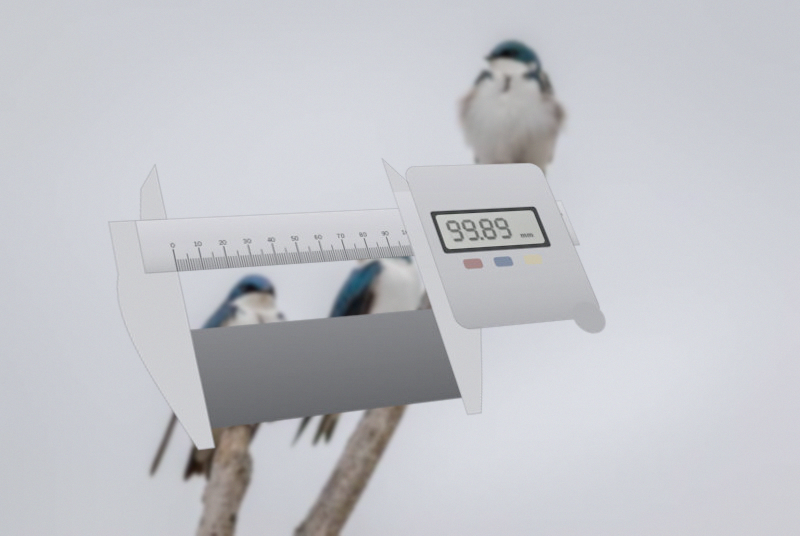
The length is {"value": 99.89, "unit": "mm"}
